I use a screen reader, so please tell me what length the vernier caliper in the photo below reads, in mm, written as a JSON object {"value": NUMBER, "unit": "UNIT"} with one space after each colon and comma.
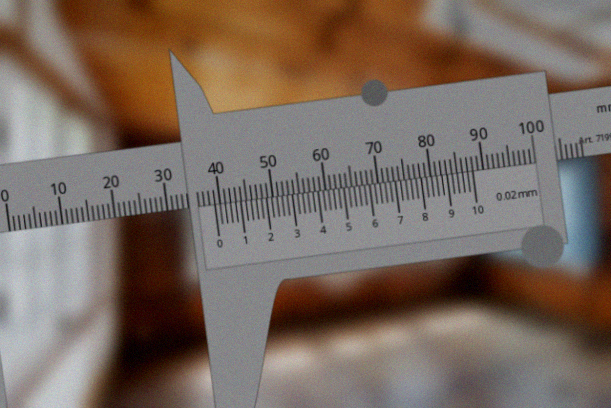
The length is {"value": 39.0, "unit": "mm"}
